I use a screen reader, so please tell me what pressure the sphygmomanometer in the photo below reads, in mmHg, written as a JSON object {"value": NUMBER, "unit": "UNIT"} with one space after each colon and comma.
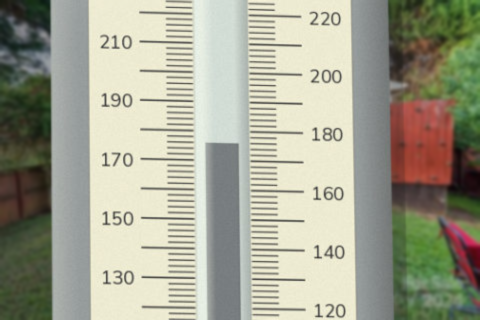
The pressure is {"value": 176, "unit": "mmHg"}
